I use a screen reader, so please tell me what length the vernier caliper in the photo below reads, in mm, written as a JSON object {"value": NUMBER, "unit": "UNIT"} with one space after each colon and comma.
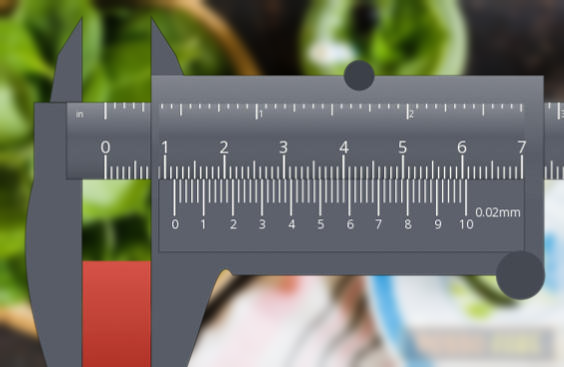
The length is {"value": 11.6, "unit": "mm"}
